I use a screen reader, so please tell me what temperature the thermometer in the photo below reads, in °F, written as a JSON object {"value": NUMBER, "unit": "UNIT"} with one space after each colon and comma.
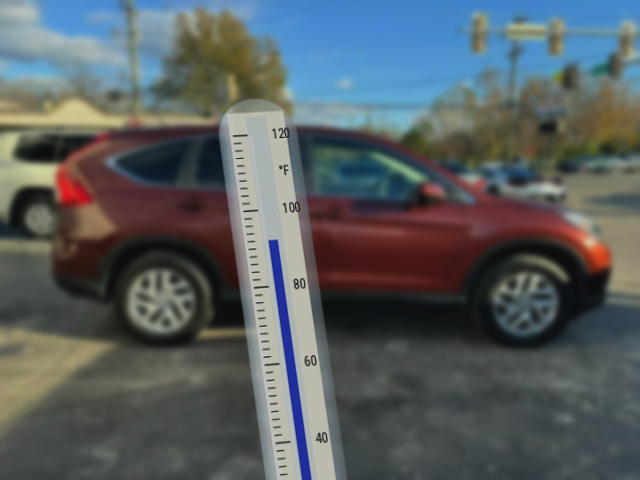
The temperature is {"value": 92, "unit": "°F"}
